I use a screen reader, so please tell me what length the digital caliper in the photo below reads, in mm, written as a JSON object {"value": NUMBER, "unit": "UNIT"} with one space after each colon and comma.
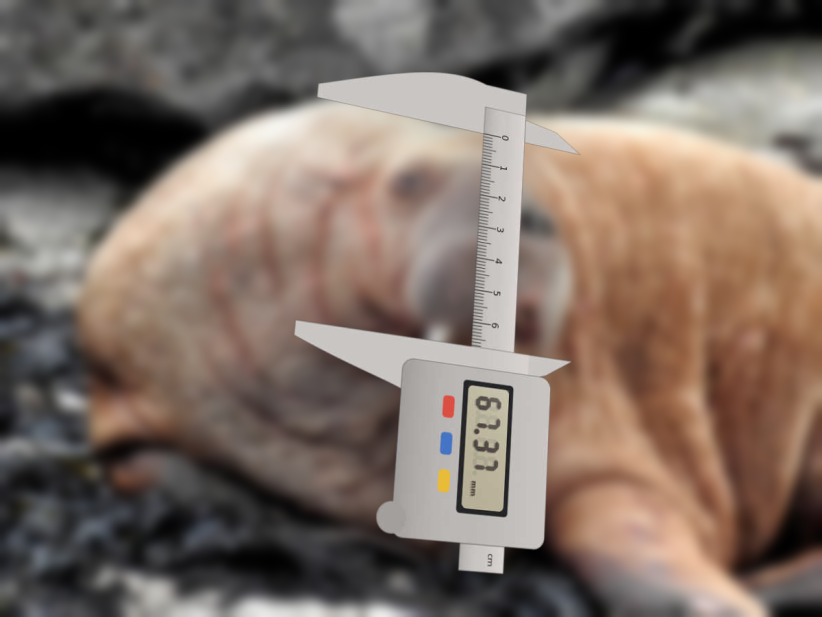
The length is {"value": 67.37, "unit": "mm"}
